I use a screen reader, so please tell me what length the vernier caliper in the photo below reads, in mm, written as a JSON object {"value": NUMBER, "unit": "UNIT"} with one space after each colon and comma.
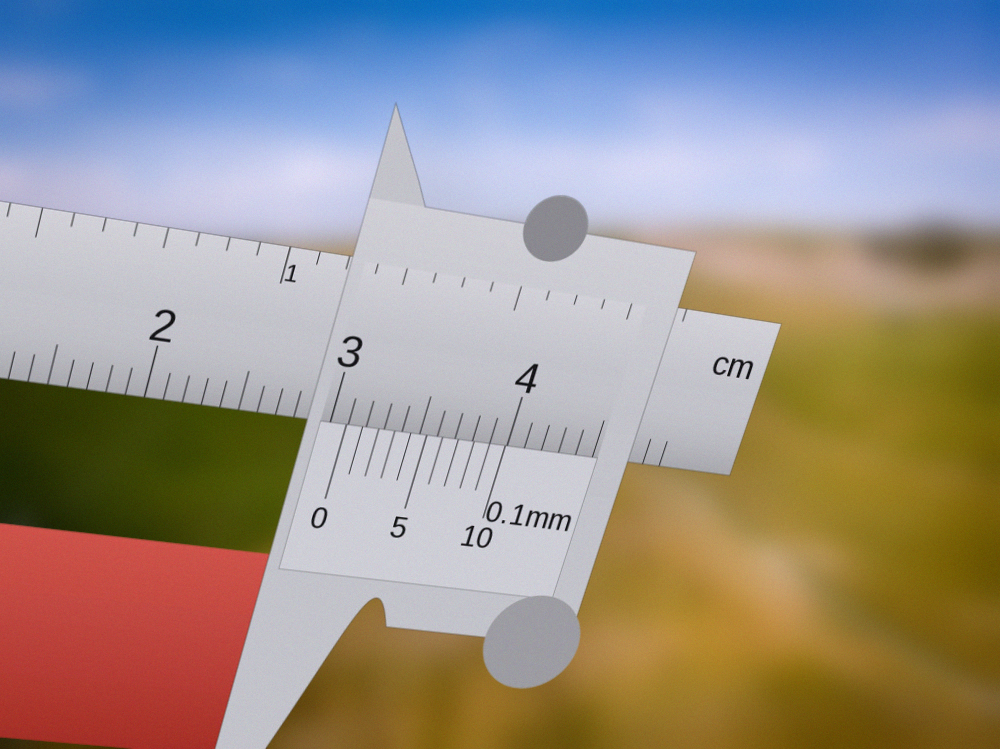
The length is {"value": 30.9, "unit": "mm"}
